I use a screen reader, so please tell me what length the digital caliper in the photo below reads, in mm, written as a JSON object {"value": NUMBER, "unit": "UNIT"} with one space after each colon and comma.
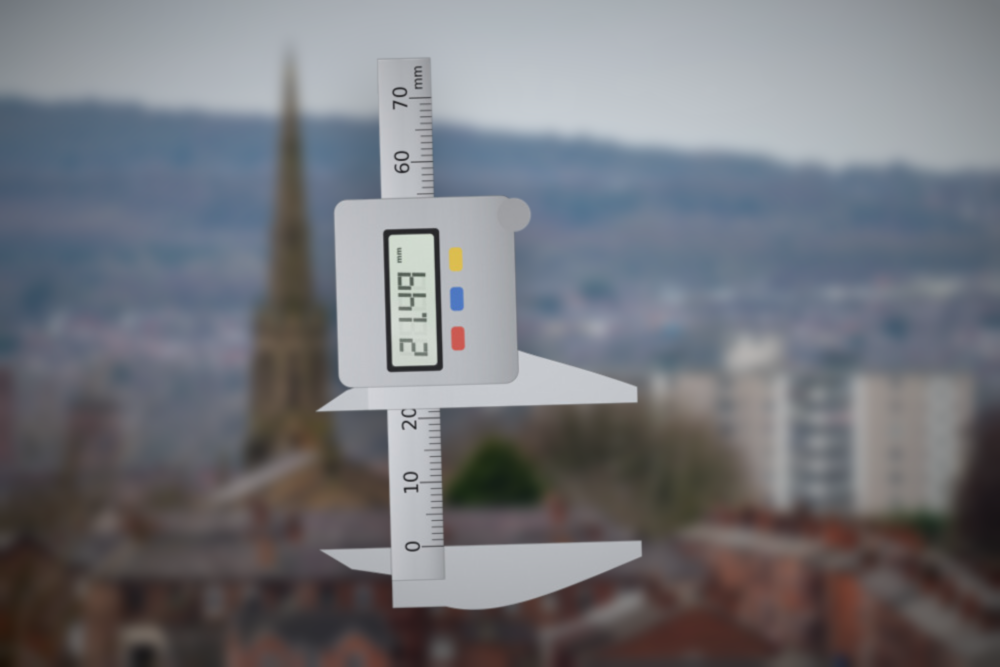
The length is {"value": 21.49, "unit": "mm"}
